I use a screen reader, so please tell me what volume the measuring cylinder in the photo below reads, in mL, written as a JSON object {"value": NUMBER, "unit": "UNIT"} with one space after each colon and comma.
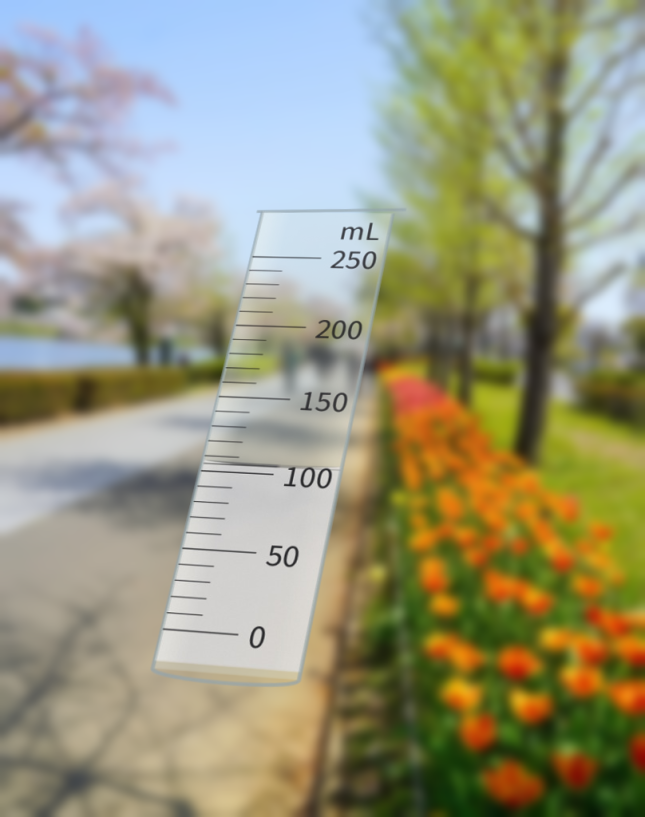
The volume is {"value": 105, "unit": "mL"}
